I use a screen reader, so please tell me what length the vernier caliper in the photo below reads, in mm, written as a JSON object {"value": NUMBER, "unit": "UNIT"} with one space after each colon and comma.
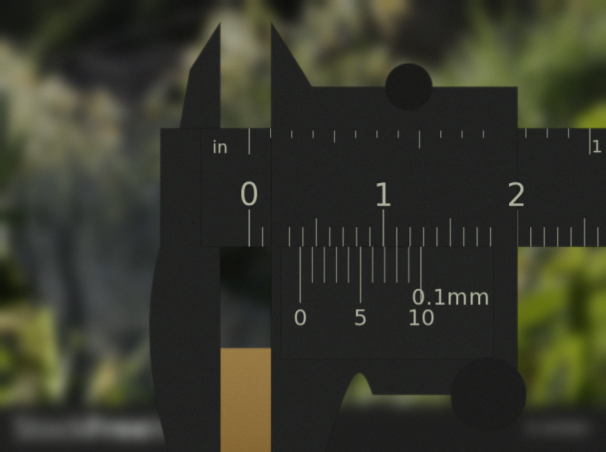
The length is {"value": 3.8, "unit": "mm"}
